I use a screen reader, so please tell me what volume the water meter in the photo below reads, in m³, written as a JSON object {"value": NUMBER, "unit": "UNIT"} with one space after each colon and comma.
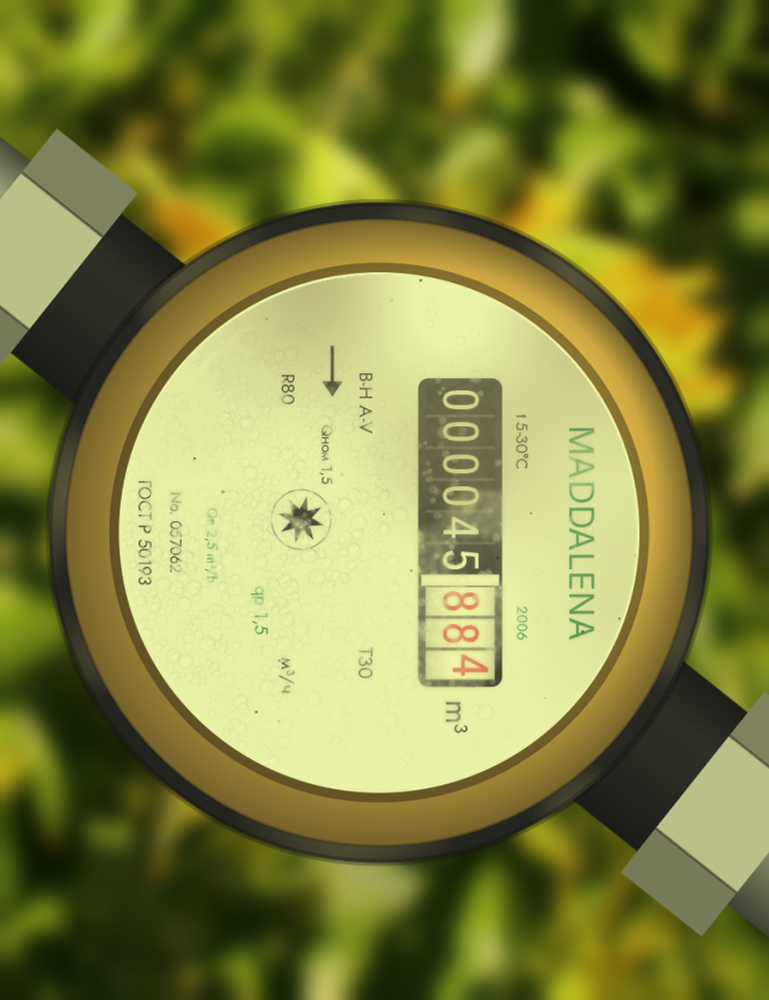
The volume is {"value": 45.884, "unit": "m³"}
